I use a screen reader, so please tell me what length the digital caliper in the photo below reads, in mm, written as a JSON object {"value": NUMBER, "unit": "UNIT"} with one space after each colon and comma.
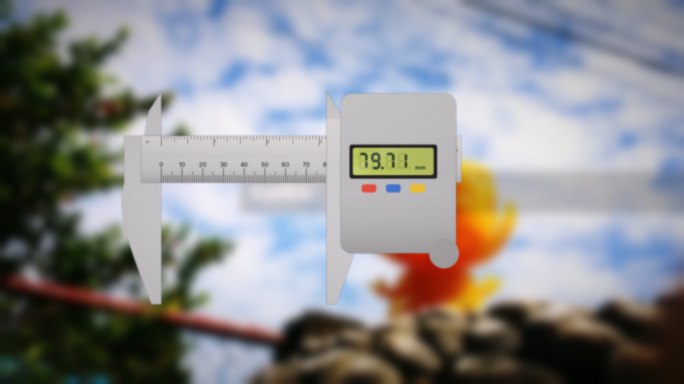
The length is {"value": 79.71, "unit": "mm"}
